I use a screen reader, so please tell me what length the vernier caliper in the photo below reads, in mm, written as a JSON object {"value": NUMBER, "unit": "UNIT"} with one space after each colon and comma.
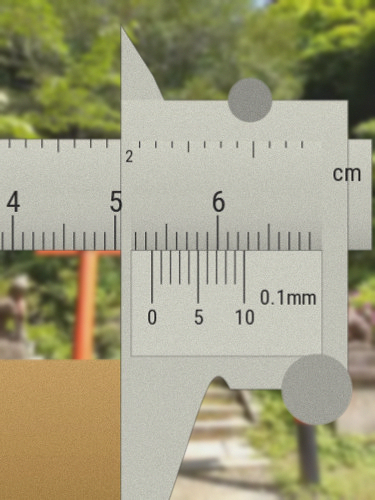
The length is {"value": 53.6, "unit": "mm"}
